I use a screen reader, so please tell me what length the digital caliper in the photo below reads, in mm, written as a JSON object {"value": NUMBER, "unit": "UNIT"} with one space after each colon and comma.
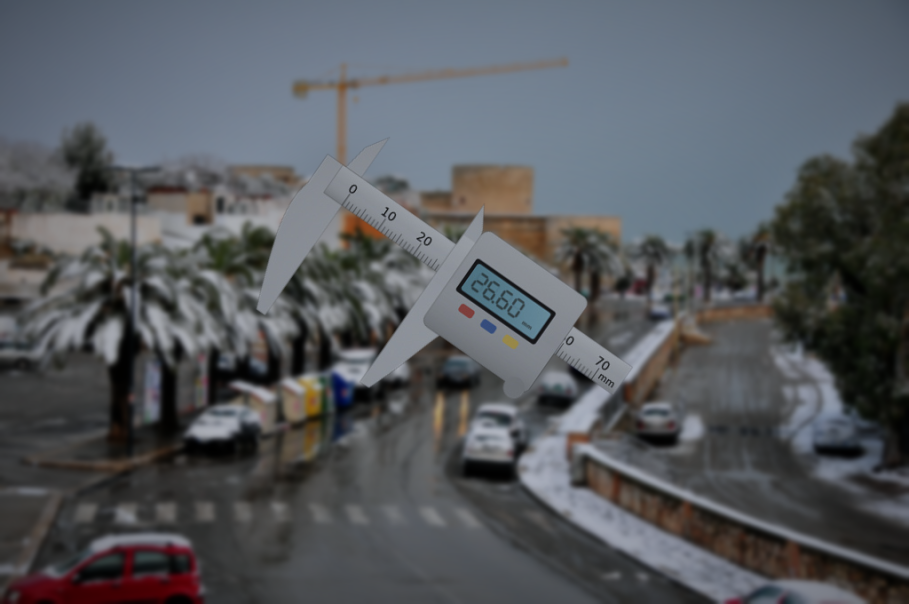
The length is {"value": 26.60, "unit": "mm"}
